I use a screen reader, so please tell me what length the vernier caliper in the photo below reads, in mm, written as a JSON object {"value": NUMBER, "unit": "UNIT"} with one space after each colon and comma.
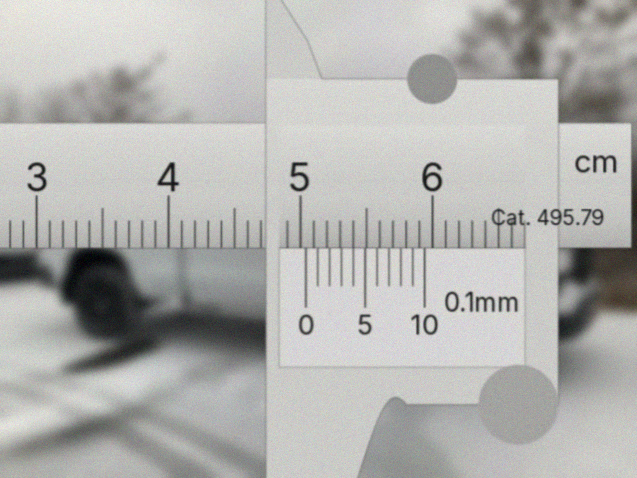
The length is {"value": 50.4, "unit": "mm"}
